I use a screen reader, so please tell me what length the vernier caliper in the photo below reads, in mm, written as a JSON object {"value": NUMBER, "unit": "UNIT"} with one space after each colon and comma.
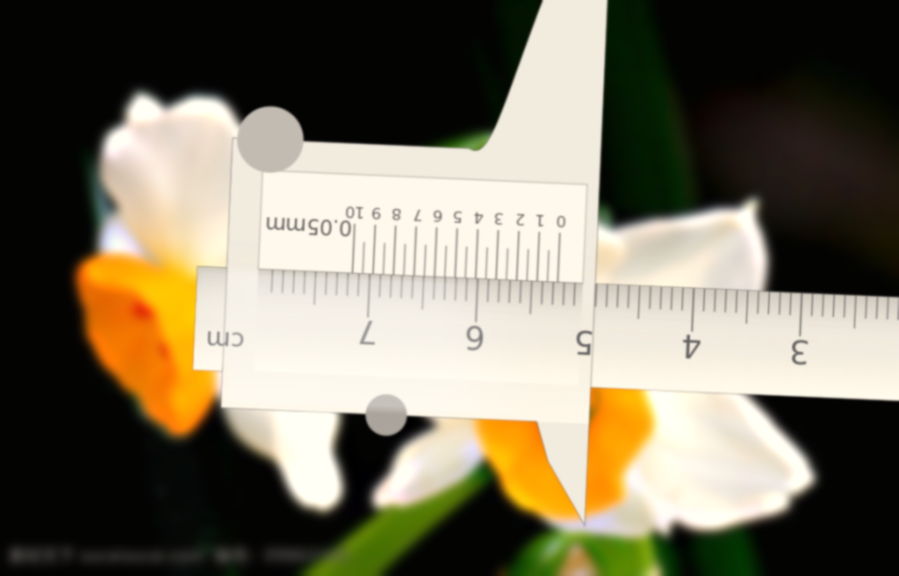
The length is {"value": 52.6, "unit": "mm"}
